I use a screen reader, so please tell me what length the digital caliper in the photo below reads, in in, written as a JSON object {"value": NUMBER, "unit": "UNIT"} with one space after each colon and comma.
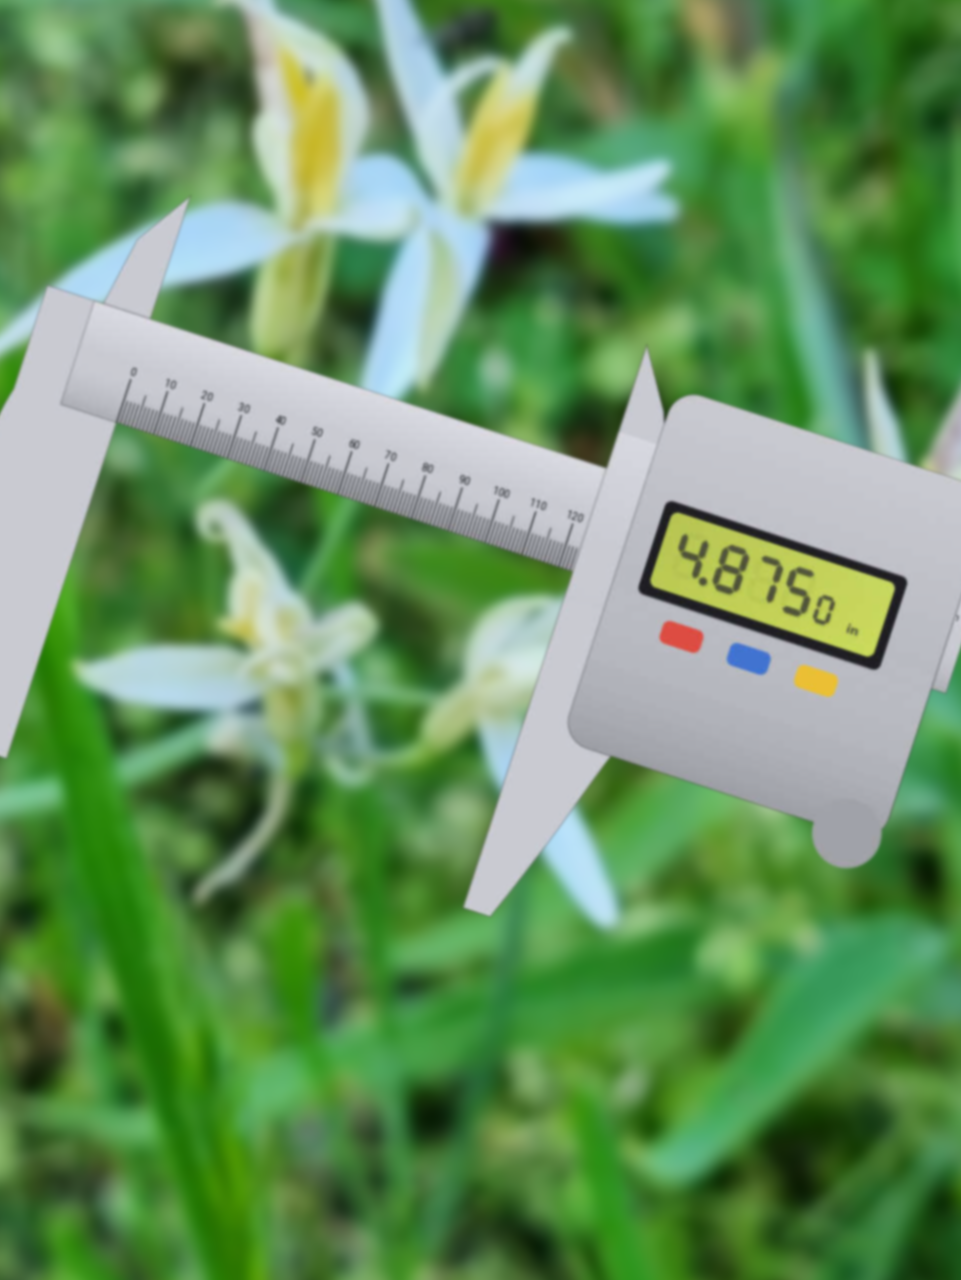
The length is {"value": 4.8750, "unit": "in"}
